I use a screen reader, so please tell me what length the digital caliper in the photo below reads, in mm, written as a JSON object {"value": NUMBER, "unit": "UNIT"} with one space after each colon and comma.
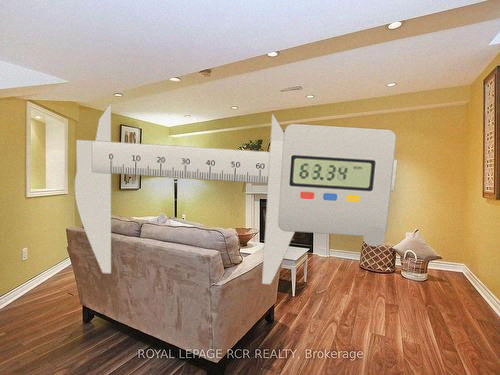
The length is {"value": 63.34, "unit": "mm"}
